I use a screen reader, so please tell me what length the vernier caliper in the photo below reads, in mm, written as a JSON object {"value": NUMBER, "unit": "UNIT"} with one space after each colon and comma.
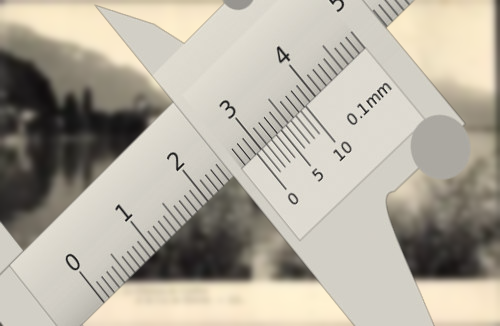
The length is {"value": 29.2, "unit": "mm"}
